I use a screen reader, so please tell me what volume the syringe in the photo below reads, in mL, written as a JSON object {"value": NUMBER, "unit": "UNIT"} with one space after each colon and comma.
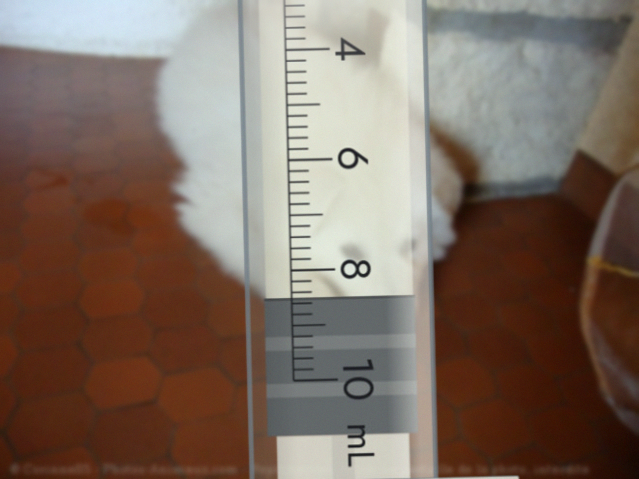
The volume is {"value": 8.5, "unit": "mL"}
